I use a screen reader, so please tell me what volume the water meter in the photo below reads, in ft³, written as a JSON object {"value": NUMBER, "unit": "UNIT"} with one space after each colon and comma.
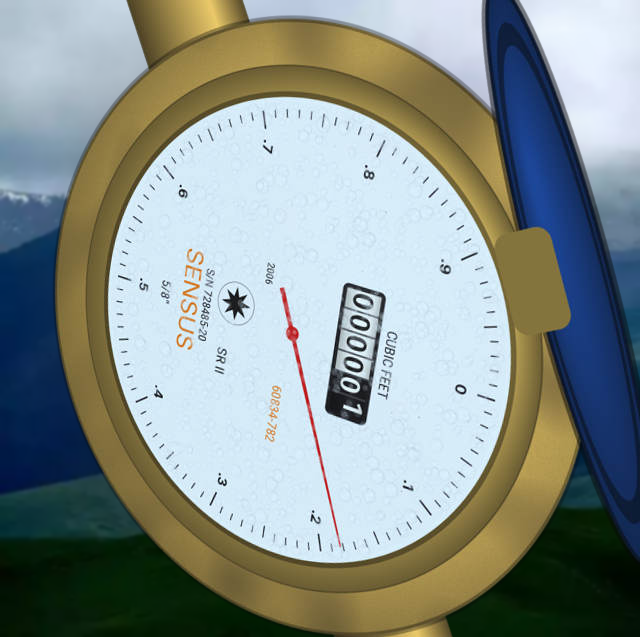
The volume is {"value": 1.18, "unit": "ft³"}
